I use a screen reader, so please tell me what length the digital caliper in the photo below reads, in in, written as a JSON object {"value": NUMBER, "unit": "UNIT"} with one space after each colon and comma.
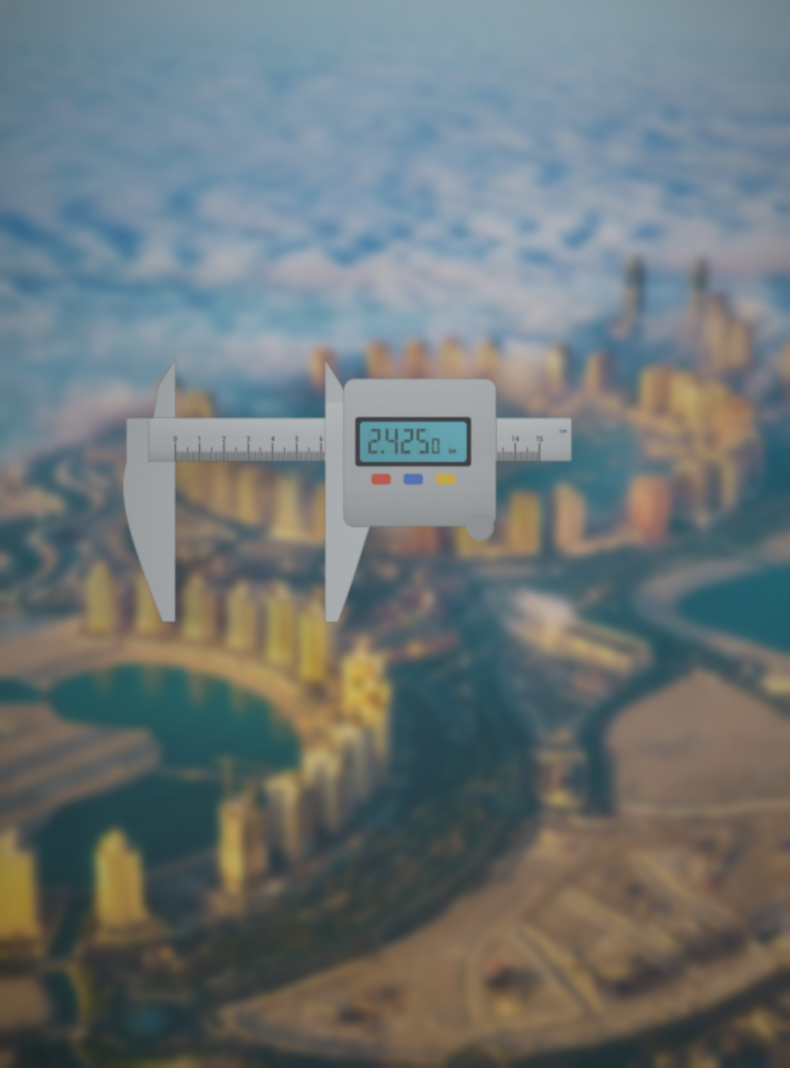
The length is {"value": 2.4250, "unit": "in"}
